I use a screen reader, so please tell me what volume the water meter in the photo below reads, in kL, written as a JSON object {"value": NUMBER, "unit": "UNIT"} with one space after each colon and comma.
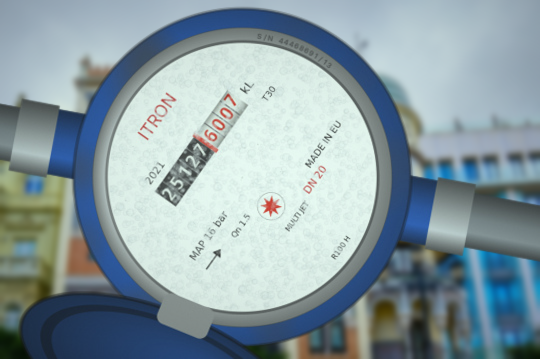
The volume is {"value": 25127.6007, "unit": "kL"}
